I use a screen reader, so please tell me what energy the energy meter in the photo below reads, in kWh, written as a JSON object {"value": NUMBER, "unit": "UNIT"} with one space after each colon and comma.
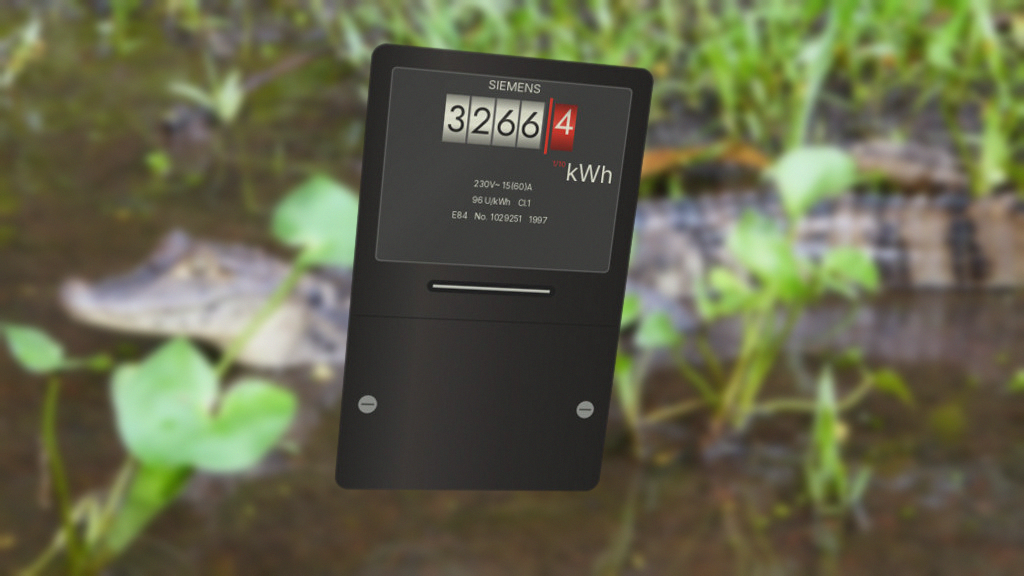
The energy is {"value": 3266.4, "unit": "kWh"}
